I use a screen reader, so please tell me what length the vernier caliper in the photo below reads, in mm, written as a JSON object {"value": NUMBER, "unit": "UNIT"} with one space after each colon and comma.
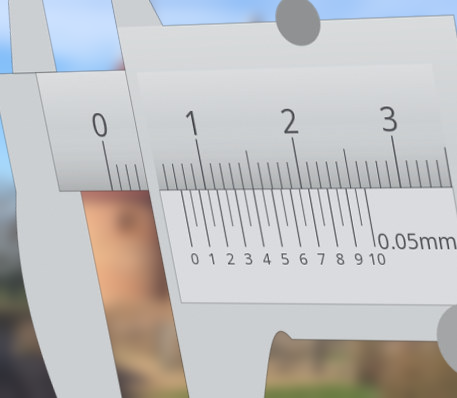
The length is {"value": 7.4, "unit": "mm"}
